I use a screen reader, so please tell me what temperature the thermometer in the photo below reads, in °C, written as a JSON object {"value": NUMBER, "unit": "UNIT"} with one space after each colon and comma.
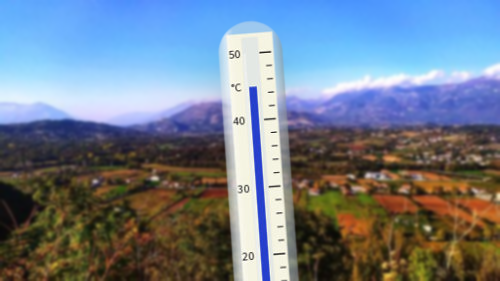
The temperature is {"value": 45, "unit": "°C"}
